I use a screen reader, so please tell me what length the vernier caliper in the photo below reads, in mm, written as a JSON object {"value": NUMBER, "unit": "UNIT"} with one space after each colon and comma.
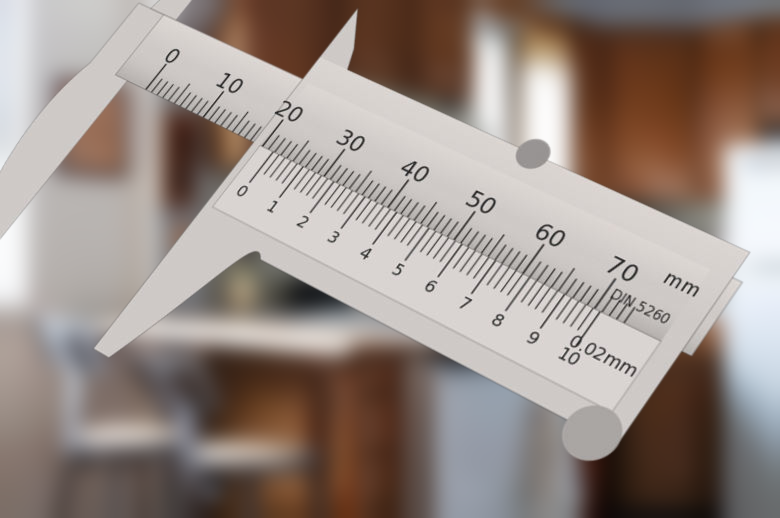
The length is {"value": 21.8, "unit": "mm"}
